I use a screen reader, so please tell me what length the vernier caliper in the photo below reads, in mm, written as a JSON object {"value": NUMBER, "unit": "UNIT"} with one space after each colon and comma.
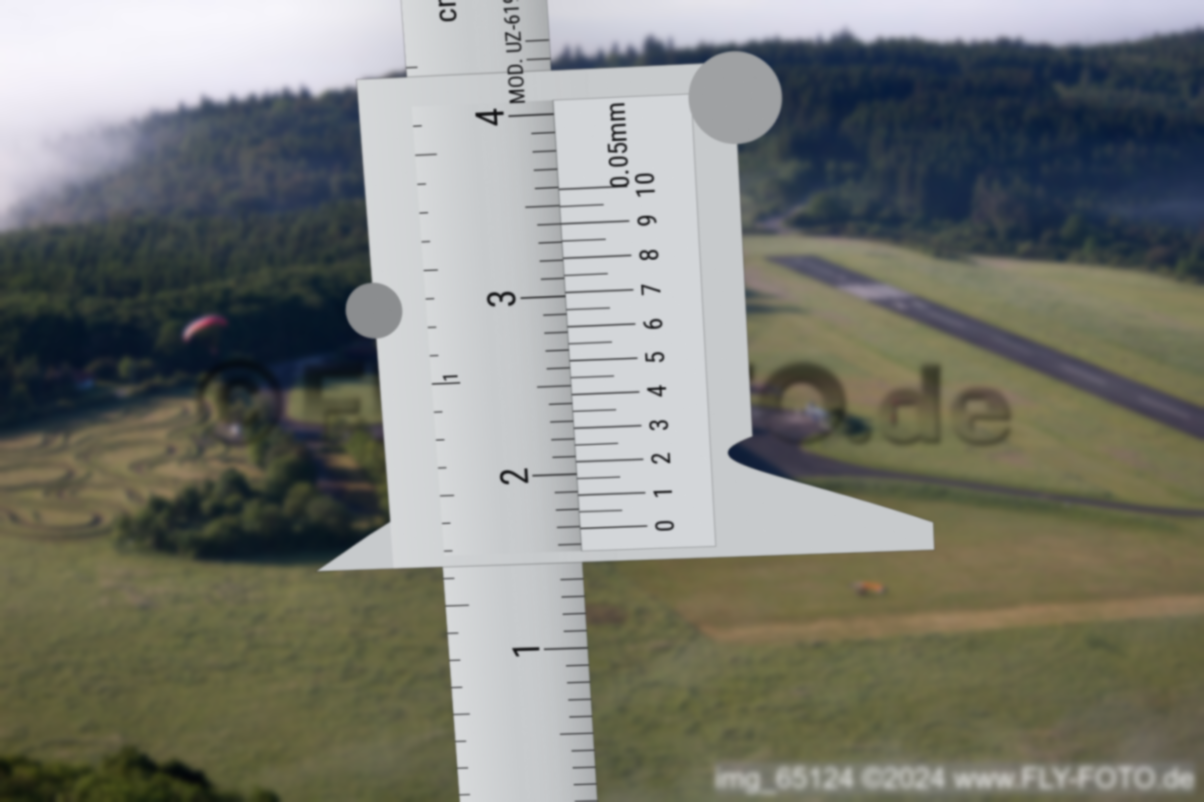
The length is {"value": 16.9, "unit": "mm"}
